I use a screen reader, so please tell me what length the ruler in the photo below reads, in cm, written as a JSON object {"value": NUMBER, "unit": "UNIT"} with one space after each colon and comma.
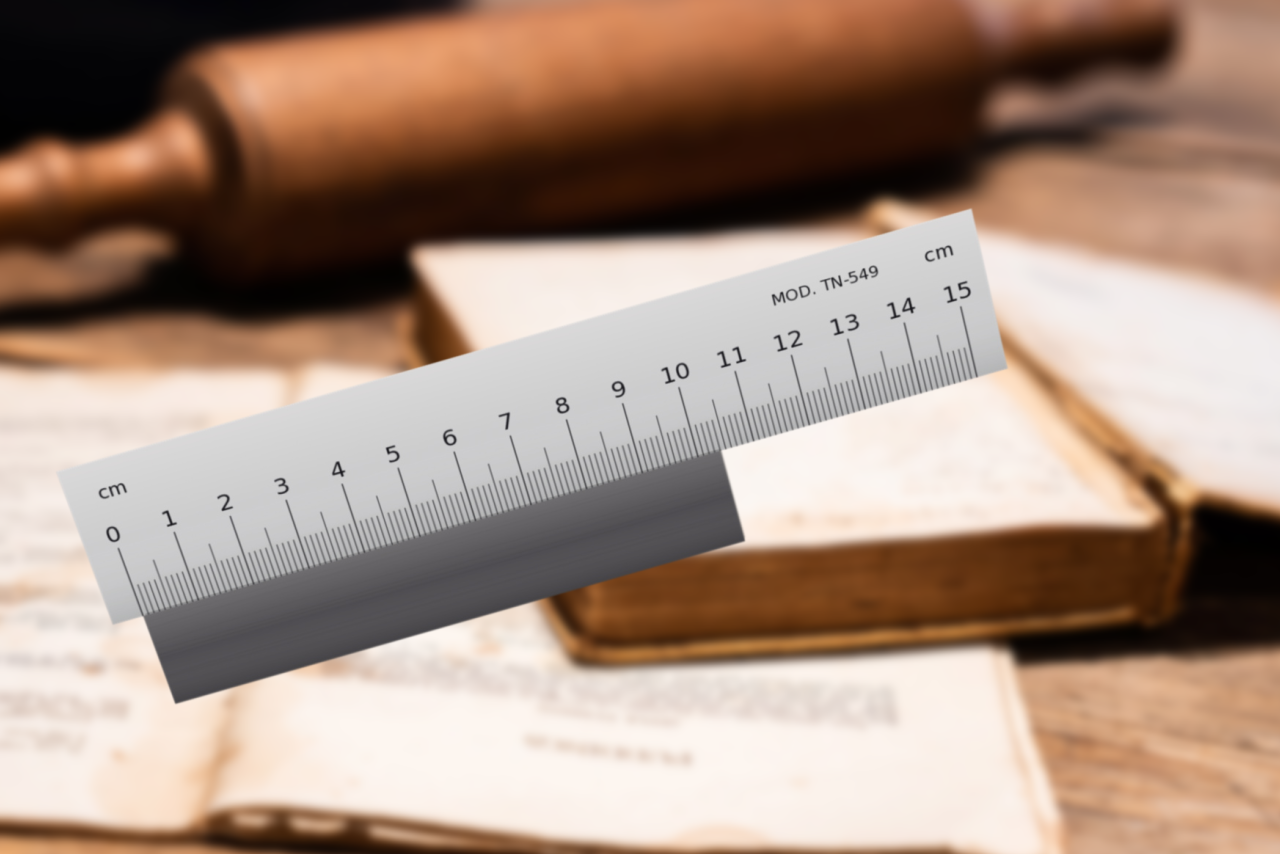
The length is {"value": 10.4, "unit": "cm"}
